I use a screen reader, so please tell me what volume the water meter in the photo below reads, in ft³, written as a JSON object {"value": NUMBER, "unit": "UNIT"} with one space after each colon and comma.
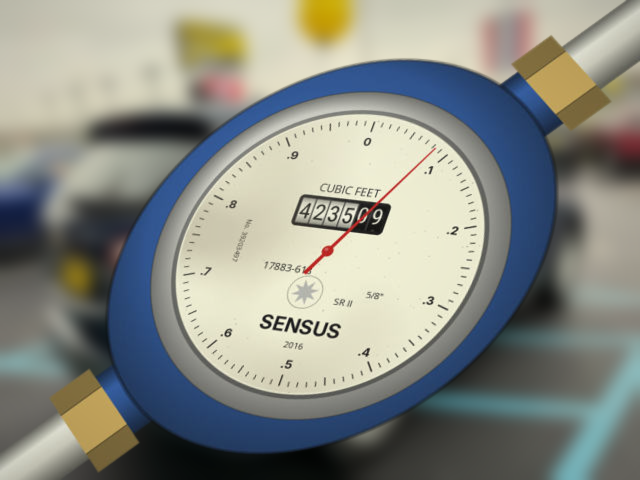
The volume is {"value": 423509.08, "unit": "ft³"}
